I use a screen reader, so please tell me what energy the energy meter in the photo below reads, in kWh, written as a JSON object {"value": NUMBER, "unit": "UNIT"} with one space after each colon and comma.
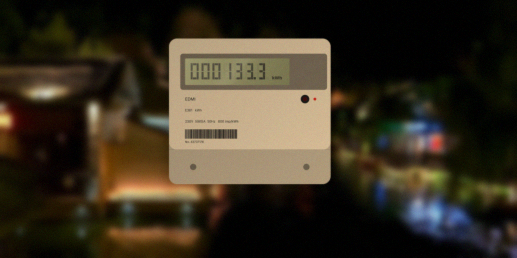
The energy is {"value": 133.3, "unit": "kWh"}
